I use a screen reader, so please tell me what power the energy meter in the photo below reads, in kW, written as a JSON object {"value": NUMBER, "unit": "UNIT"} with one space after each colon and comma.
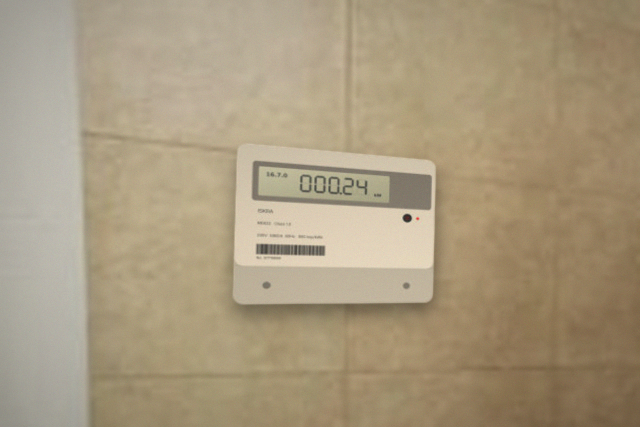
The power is {"value": 0.24, "unit": "kW"}
